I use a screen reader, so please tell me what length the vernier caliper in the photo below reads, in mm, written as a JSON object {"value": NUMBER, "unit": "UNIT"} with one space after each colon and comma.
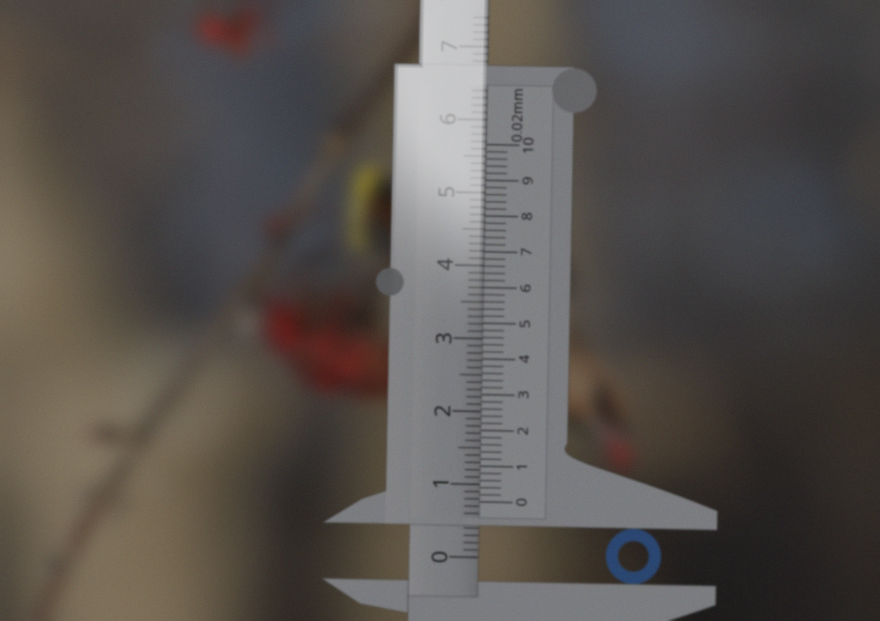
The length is {"value": 7.6, "unit": "mm"}
